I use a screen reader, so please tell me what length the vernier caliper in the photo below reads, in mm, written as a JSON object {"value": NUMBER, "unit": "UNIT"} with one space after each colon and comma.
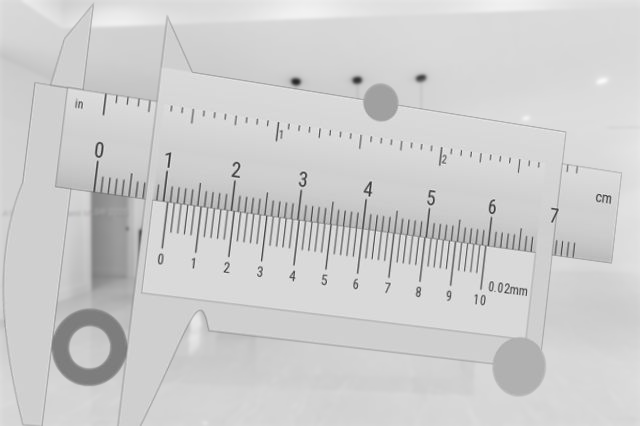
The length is {"value": 10.6, "unit": "mm"}
